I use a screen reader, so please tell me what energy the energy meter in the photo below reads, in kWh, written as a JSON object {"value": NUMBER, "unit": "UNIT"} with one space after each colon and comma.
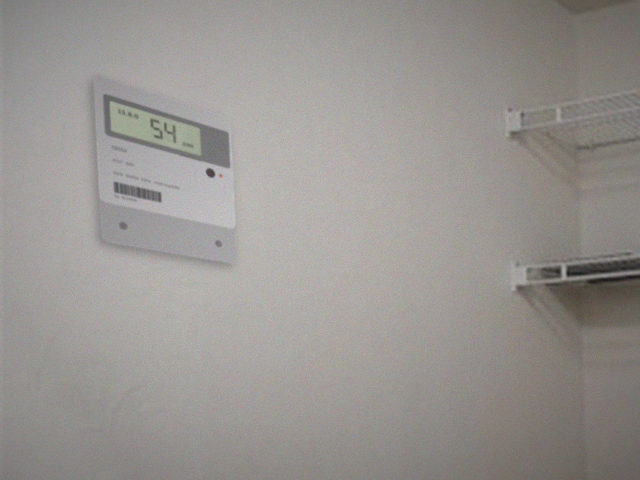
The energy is {"value": 54, "unit": "kWh"}
